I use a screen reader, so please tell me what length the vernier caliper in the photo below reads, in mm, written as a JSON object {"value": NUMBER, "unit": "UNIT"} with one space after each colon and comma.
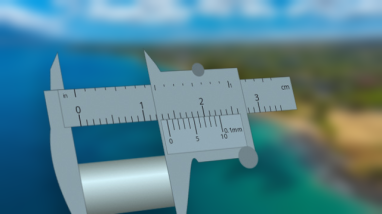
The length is {"value": 13.6, "unit": "mm"}
